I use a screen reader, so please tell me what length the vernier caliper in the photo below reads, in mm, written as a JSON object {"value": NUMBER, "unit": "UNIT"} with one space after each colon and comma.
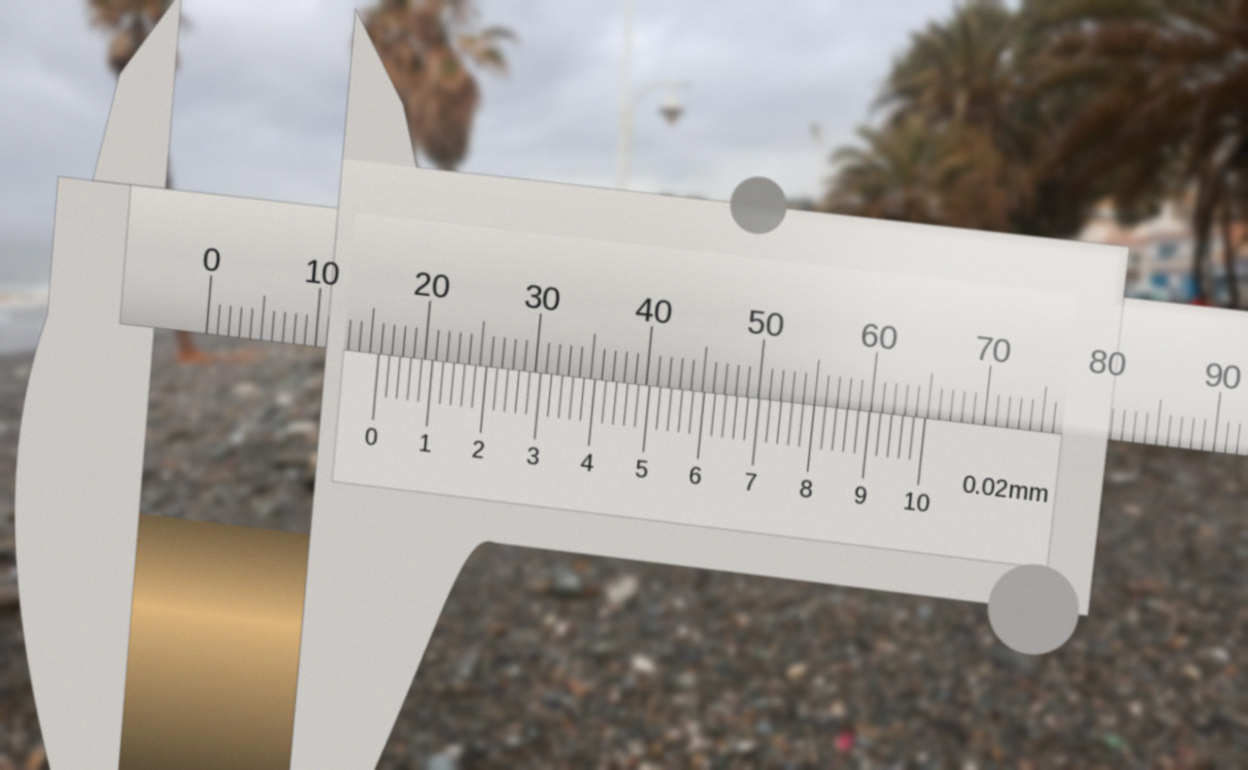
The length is {"value": 15.8, "unit": "mm"}
